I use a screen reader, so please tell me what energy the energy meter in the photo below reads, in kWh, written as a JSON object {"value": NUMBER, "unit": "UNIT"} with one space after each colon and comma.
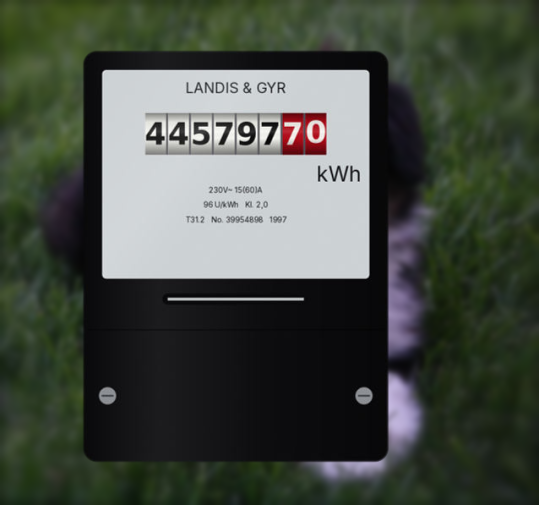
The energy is {"value": 445797.70, "unit": "kWh"}
